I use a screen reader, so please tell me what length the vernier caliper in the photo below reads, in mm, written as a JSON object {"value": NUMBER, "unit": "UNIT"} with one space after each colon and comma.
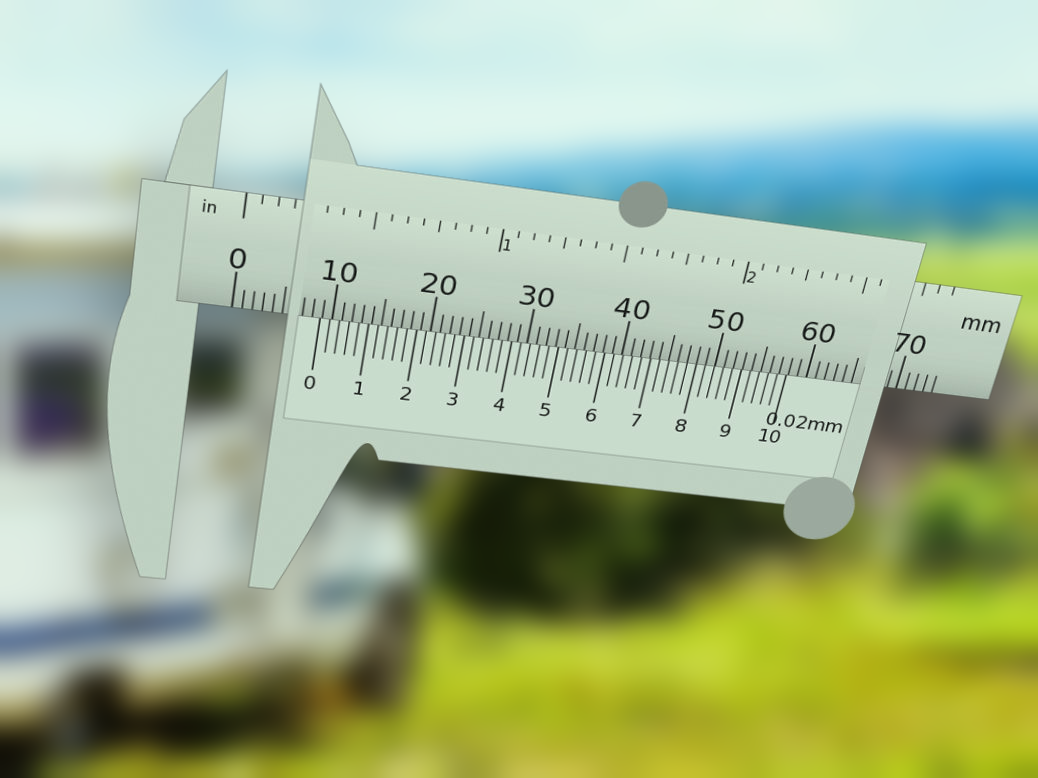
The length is {"value": 8.8, "unit": "mm"}
